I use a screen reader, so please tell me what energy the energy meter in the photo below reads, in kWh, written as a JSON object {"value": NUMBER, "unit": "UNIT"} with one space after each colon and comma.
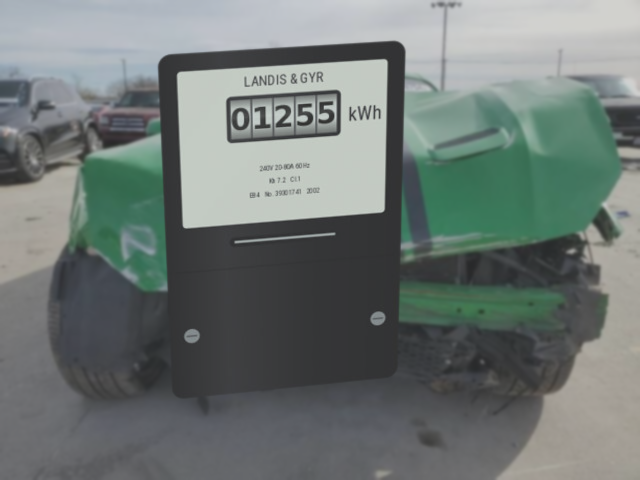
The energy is {"value": 1255, "unit": "kWh"}
